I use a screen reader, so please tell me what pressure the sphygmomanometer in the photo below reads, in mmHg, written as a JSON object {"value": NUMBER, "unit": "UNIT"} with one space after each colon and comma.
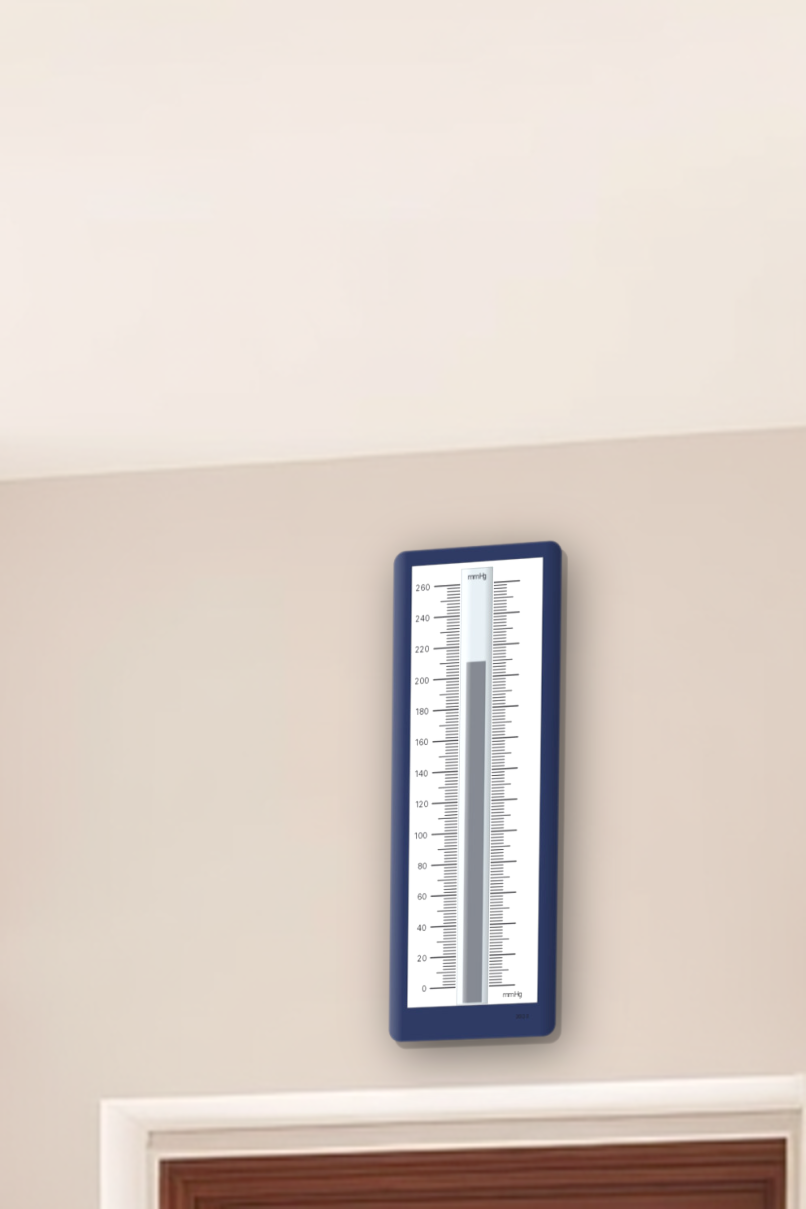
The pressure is {"value": 210, "unit": "mmHg"}
